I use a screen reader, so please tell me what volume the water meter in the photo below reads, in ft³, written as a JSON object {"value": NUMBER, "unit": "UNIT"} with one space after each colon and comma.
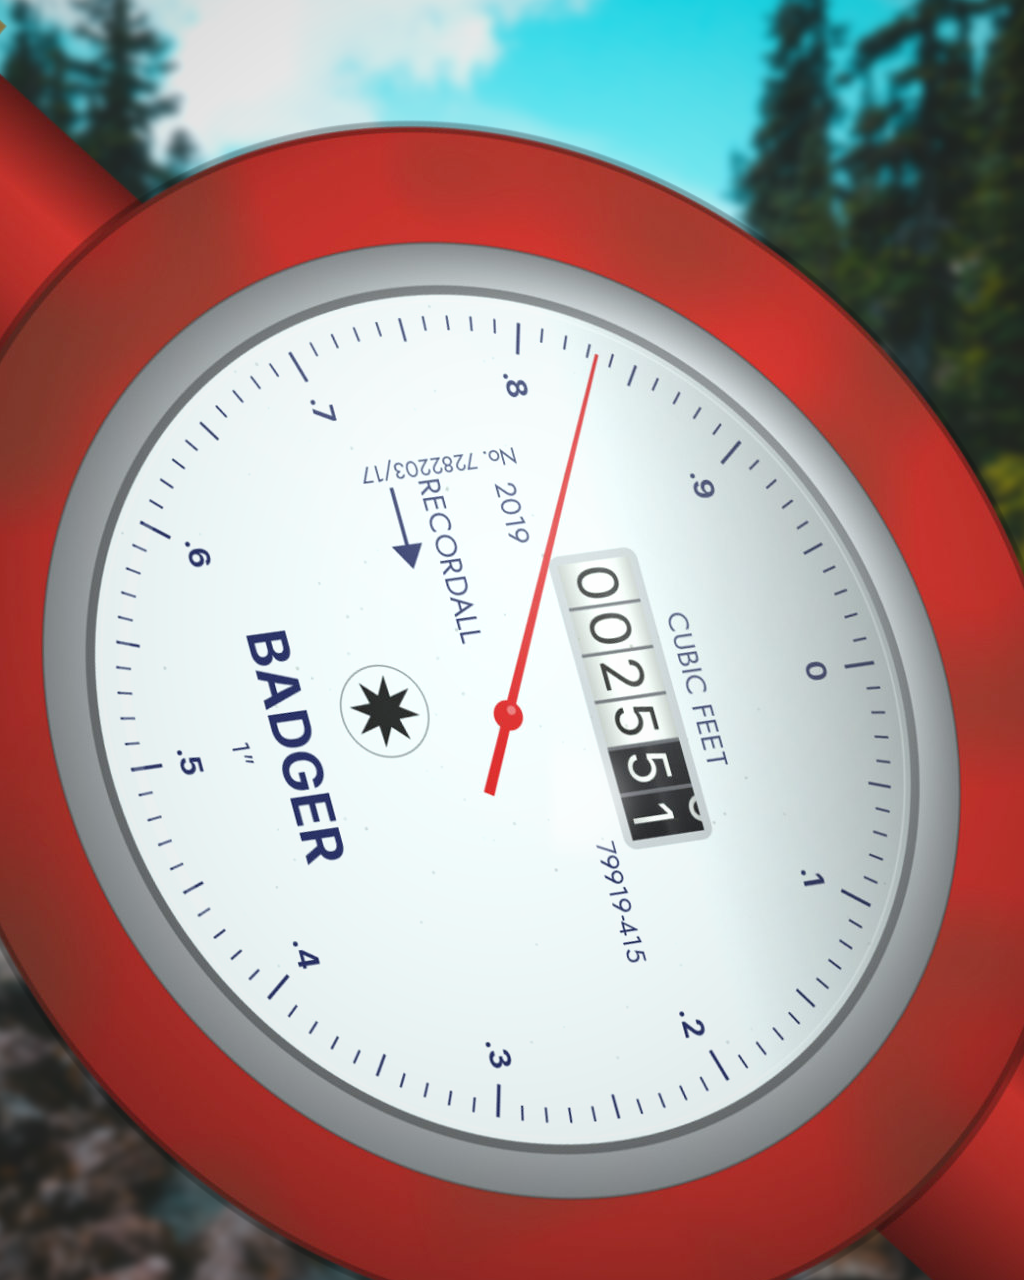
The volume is {"value": 2550.83, "unit": "ft³"}
